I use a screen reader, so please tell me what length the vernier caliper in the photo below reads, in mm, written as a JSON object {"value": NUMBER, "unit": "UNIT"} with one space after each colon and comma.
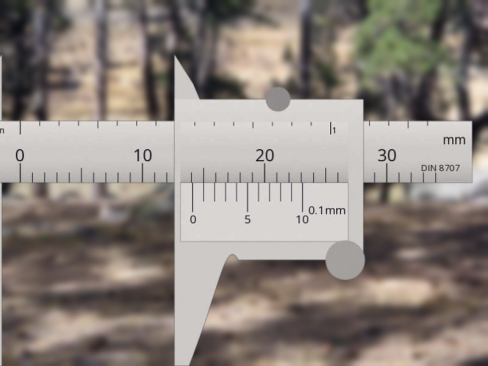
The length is {"value": 14.1, "unit": "mm"}
